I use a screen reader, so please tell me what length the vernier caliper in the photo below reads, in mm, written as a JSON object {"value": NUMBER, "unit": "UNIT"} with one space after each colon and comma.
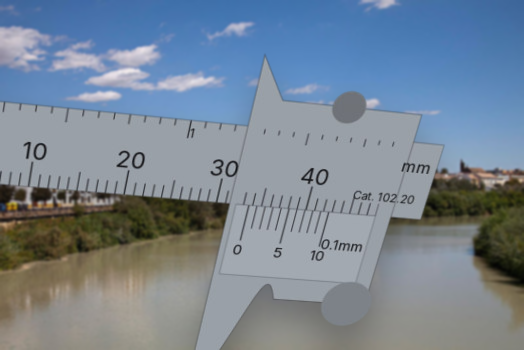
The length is {"value": 33.6, "unit": "mm"}
